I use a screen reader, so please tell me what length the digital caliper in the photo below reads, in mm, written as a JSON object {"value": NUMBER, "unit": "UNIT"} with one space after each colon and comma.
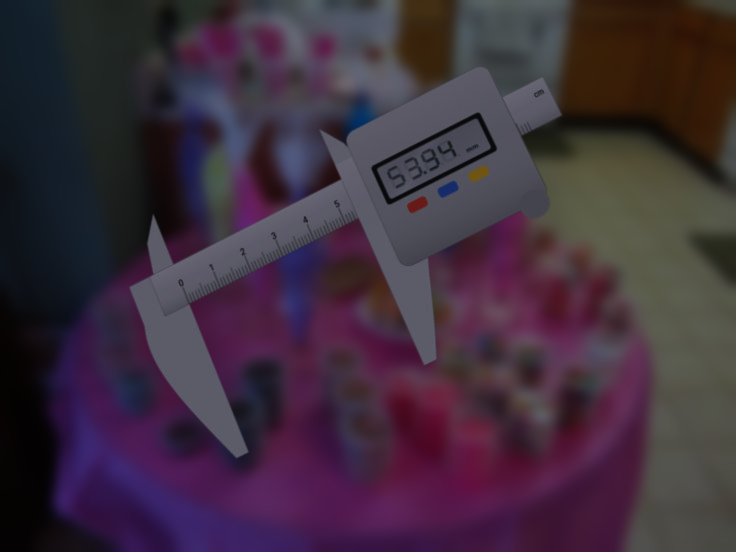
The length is {"value": 53.94, "unit": "mm"}
